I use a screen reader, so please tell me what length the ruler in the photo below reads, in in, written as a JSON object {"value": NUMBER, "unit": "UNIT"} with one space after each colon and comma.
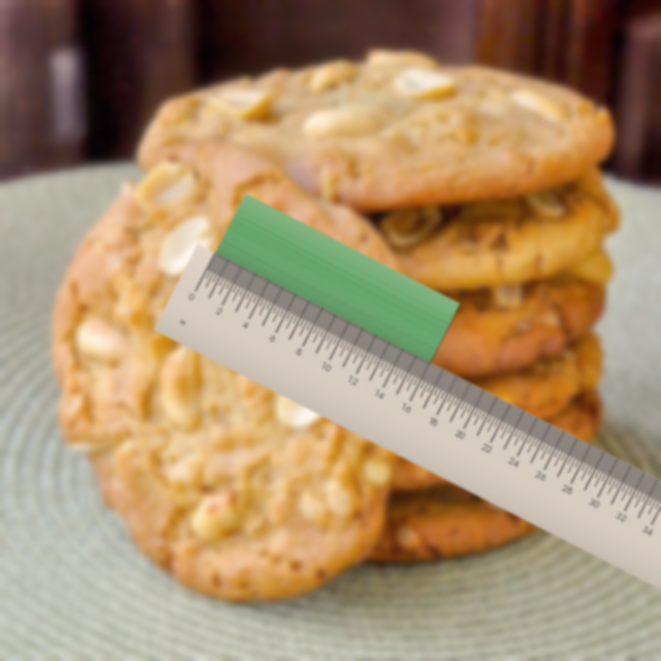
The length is {"value": 16, "unit": "in"}
